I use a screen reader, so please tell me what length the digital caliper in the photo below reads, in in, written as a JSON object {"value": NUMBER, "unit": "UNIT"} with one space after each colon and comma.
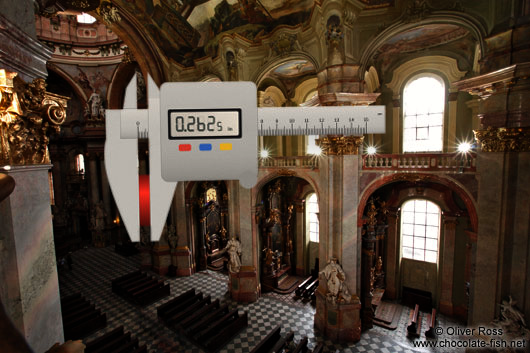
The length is {"value": 0.2625, "unit": "in"}
